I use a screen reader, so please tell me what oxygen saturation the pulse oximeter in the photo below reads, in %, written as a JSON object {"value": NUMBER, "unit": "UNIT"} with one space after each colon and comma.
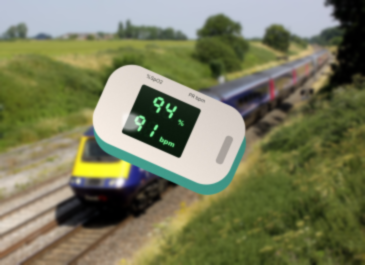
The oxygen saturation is {"value": 94, "unit": "%"}
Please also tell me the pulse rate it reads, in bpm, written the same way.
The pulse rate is {"value": 91, "unit": "bpm"}
